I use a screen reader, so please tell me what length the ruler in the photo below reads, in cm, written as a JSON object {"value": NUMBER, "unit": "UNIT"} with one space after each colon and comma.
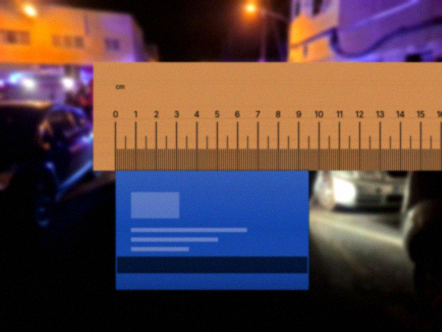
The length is {"value": 9.5, "unit": "cm"}
